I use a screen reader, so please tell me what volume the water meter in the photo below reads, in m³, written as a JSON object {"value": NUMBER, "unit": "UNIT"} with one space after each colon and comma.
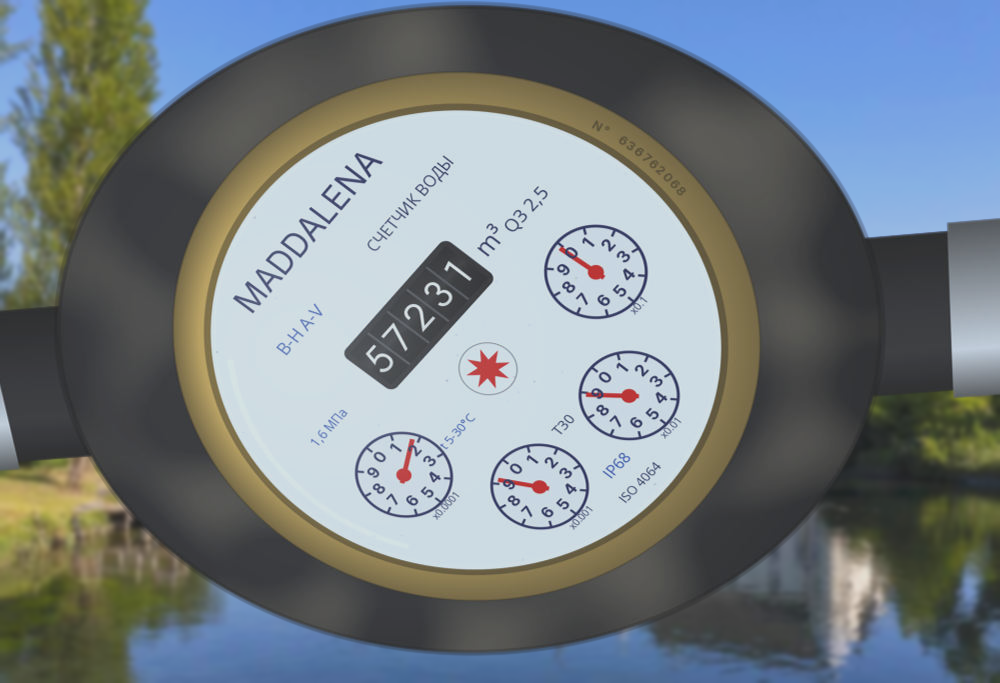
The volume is {"value": 57230.9891, "unit": "m³"}
